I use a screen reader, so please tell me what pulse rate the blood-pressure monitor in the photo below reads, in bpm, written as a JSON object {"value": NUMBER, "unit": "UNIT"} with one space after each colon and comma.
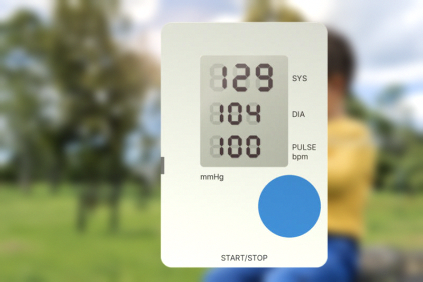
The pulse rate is {"value": 100, "unit": "bpm"}
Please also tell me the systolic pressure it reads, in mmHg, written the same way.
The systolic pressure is {"value": 129, "unit": "mmHg"}
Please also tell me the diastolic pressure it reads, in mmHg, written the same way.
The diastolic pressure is {"value": 104, "unit": "mmHg"}
